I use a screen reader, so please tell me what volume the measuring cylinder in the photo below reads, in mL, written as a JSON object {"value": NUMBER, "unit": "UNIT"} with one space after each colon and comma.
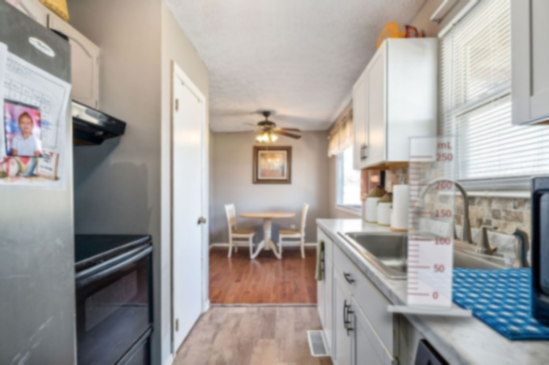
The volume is {"value": 100, "unit": "mL"}
